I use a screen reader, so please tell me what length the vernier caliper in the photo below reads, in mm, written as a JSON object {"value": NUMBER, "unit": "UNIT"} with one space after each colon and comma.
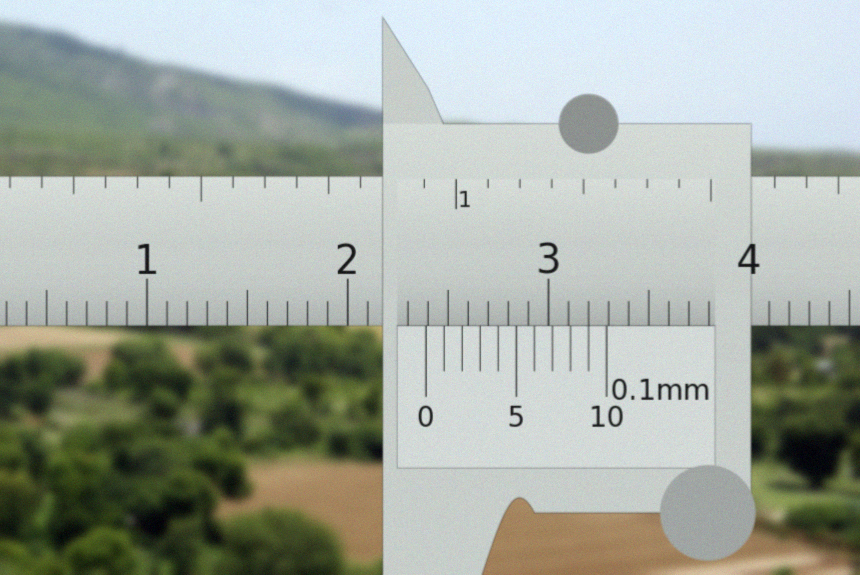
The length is {"value": 23.9, "unit": "mm"}
